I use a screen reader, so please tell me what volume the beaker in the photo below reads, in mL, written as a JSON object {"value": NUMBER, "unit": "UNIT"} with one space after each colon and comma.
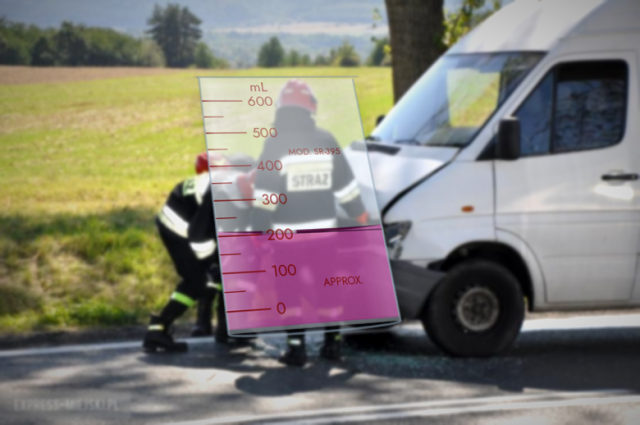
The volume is {"value": 200, "unit": "mL"}
